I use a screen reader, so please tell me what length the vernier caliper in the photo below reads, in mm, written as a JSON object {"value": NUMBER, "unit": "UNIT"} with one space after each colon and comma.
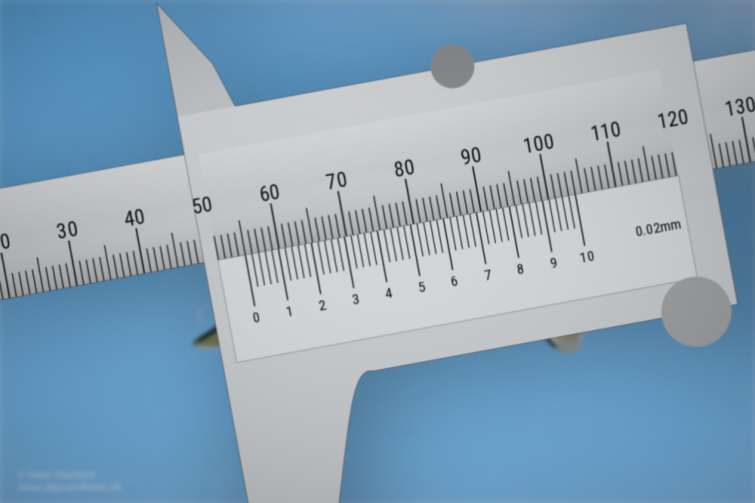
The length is {"value": 55.0, "unit": "mm"}
